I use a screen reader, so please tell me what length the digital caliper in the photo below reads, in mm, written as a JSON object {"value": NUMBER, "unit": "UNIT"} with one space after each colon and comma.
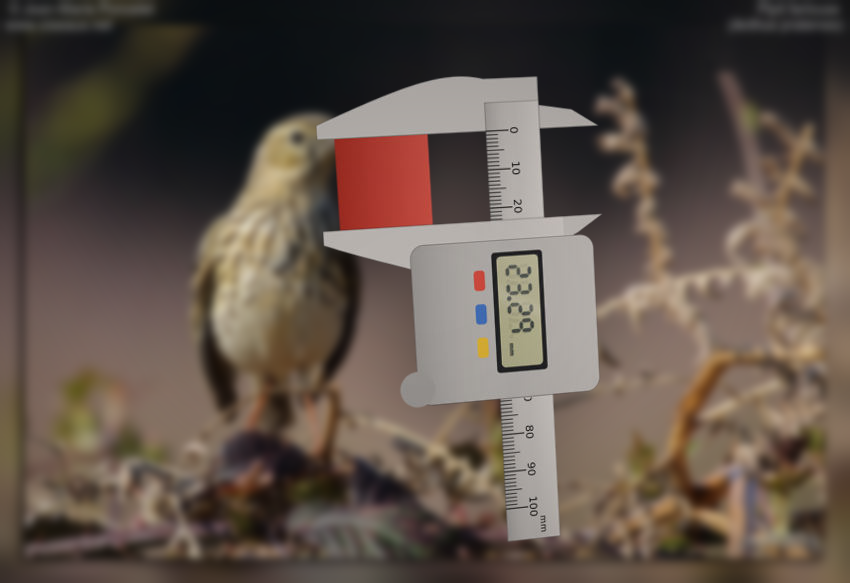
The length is {"value": 23.29, "unit": "mm"}
